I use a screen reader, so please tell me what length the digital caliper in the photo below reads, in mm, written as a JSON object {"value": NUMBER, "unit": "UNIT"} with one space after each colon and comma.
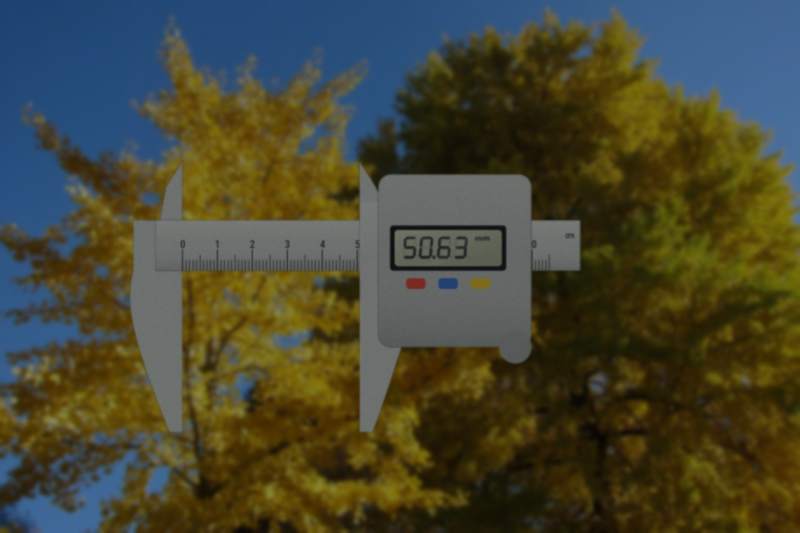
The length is {"value": 50.63, "unit": "mm"}
